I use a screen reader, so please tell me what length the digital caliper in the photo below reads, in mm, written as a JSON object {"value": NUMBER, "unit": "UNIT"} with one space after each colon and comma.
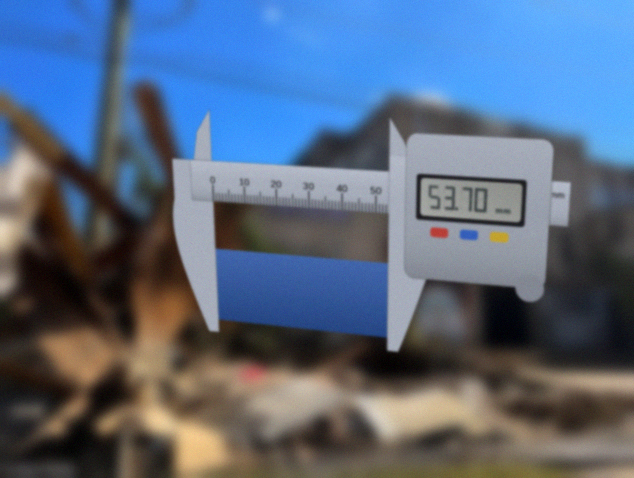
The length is {"value": 53.70, "unit": "mm"}
